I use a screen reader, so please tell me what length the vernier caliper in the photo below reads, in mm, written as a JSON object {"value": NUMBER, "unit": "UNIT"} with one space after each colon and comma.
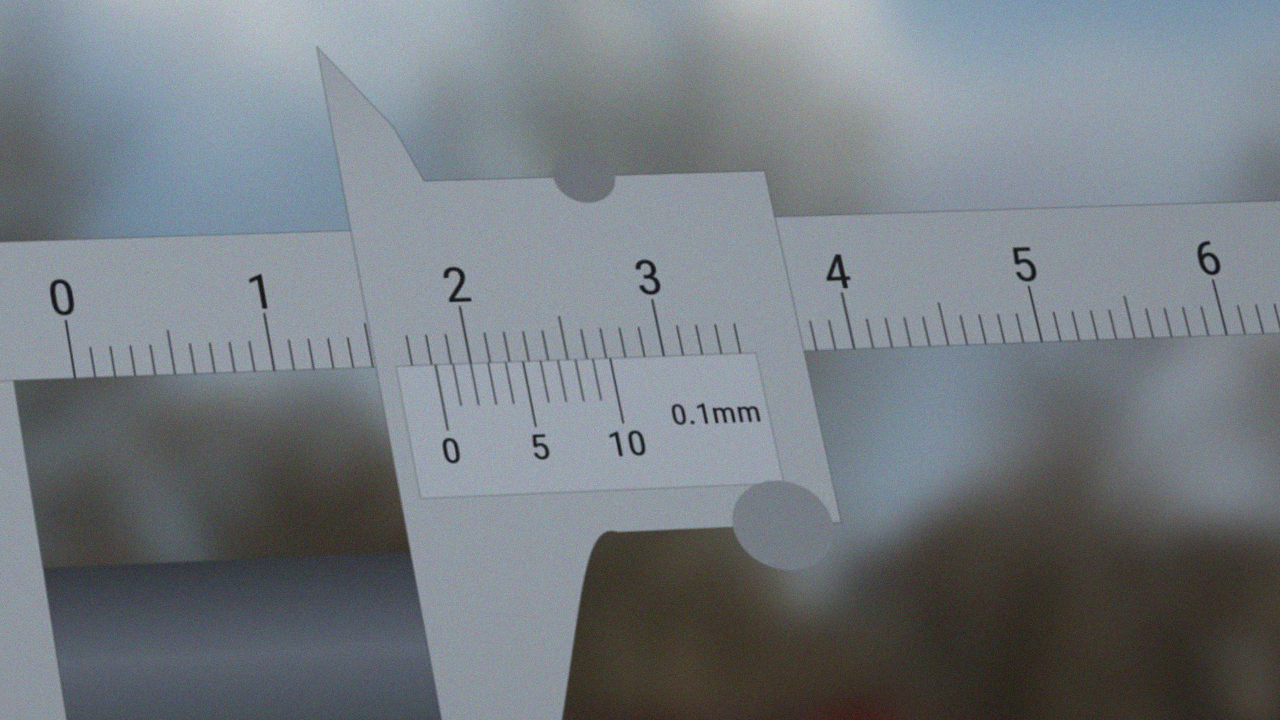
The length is {"value": 18.2, "unit": "mm"}
